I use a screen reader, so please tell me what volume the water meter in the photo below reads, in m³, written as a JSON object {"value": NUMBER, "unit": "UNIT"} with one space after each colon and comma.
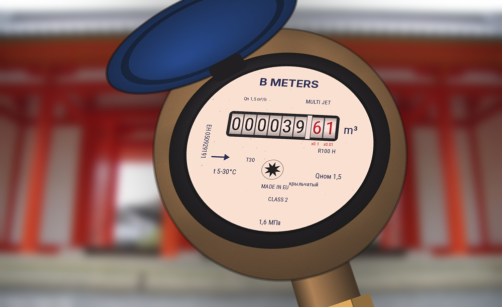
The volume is {"value": 39.61, "unit": "m³"}
